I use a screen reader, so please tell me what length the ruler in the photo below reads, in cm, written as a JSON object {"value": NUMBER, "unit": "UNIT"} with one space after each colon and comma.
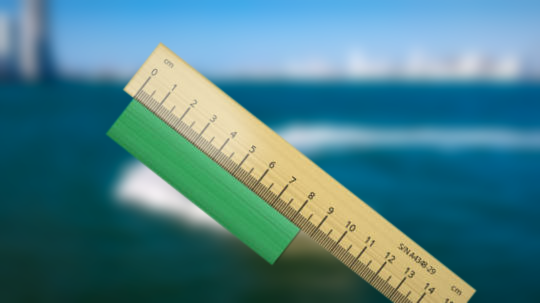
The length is {"value": 8.5, "unit": "cm"}
